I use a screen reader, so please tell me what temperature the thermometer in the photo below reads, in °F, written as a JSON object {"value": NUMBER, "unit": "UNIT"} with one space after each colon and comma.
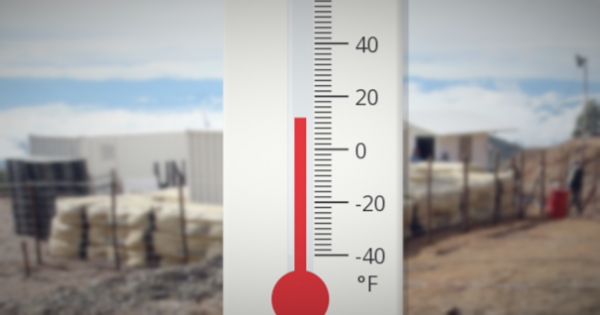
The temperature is {"value": 12, "unit": "°F"}
